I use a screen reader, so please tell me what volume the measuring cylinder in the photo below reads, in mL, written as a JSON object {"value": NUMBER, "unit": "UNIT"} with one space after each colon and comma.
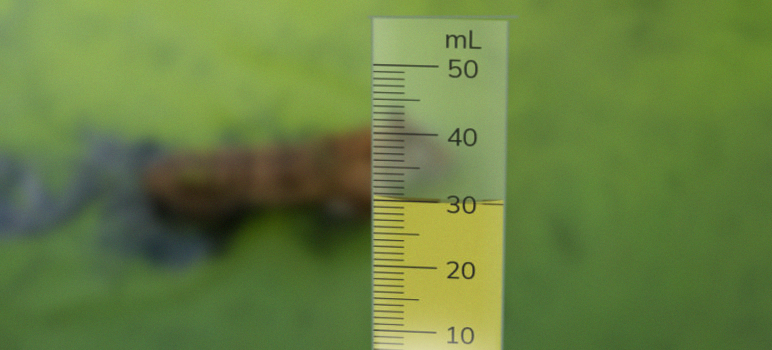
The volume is {"value": 30, "unit": "mL"}
